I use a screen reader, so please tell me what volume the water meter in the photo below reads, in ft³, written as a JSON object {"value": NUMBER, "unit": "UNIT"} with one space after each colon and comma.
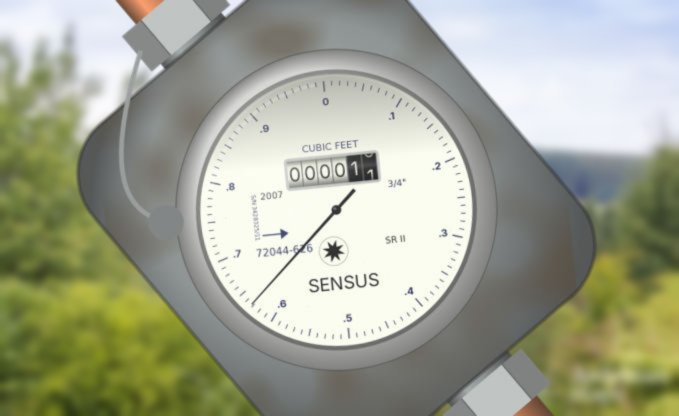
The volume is {"value": 10.63, "unit": "ft³"}
